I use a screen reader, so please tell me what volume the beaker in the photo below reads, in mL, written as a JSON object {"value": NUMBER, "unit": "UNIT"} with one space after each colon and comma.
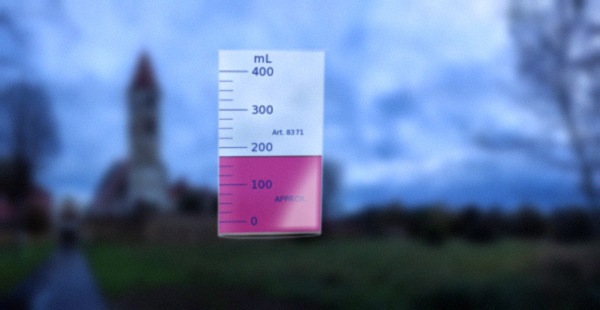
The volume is {"value": 175, "unit": "mL"}
